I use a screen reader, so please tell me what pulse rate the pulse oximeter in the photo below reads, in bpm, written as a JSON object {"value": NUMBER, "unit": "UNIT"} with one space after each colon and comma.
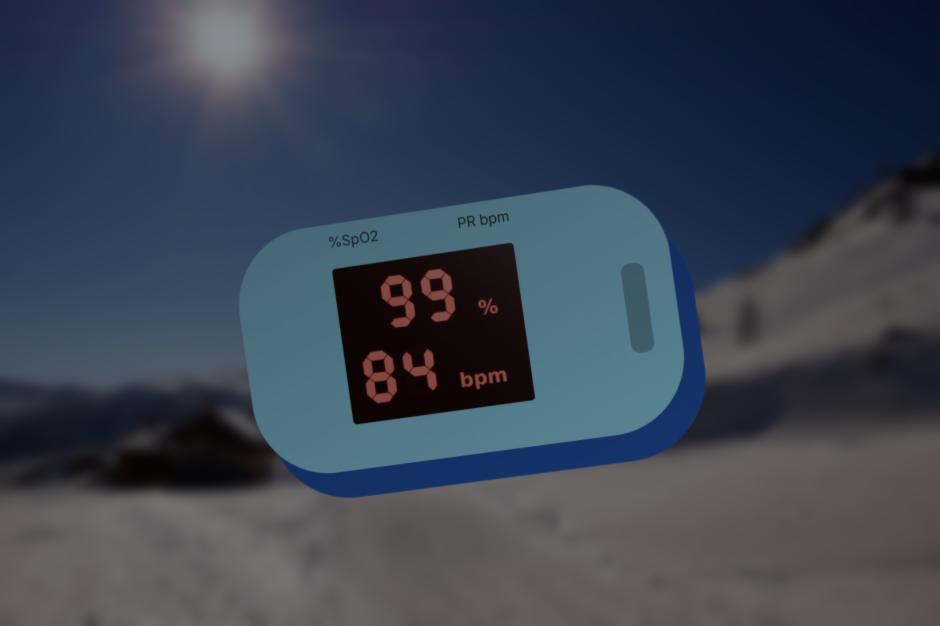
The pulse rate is {"value": 84, "unit": "bpm"}
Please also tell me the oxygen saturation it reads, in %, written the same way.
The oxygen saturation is {"value": 99, "unit": "%"}
